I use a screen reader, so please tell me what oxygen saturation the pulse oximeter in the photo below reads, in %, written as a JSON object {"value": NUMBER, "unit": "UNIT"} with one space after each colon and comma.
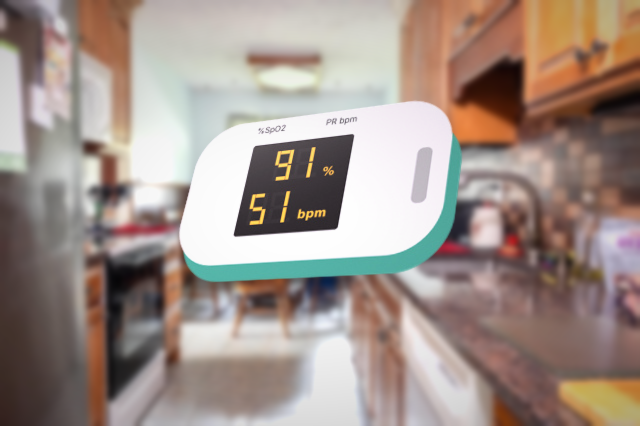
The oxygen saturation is {"value": 91, "unit": "%"}
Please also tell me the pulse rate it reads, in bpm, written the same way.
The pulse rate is {"value": 51, "unit": "bpm"}
